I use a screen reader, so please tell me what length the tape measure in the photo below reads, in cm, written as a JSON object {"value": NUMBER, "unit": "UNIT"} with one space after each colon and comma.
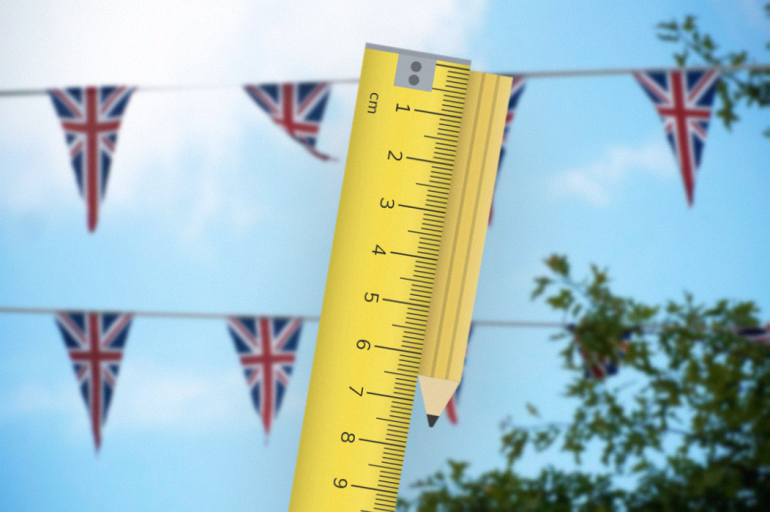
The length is {"value": 7.5, "unit": "cm"}
